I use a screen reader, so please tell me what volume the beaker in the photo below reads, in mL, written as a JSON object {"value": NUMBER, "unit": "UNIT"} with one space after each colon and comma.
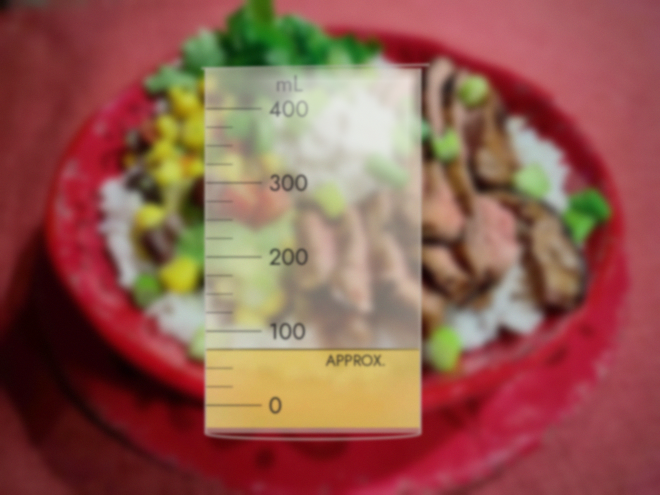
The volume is {"value": 75, "unit": "mL"}
